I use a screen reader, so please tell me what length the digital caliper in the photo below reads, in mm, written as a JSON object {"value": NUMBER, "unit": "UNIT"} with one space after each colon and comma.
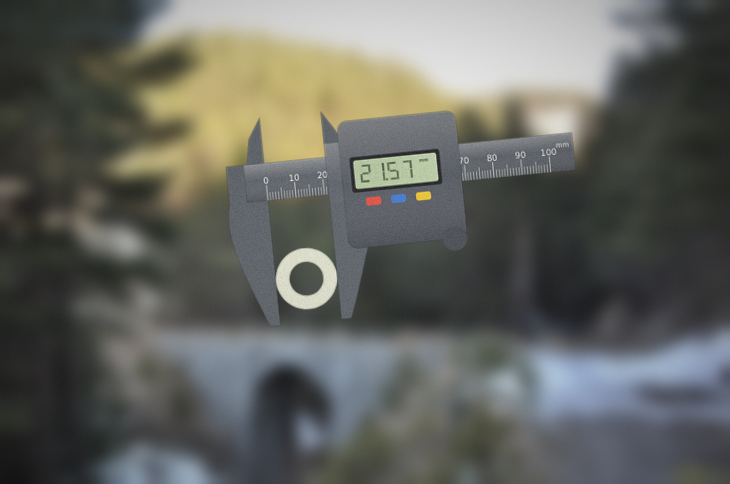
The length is {"value": 21.57, "unit": "mm"}
